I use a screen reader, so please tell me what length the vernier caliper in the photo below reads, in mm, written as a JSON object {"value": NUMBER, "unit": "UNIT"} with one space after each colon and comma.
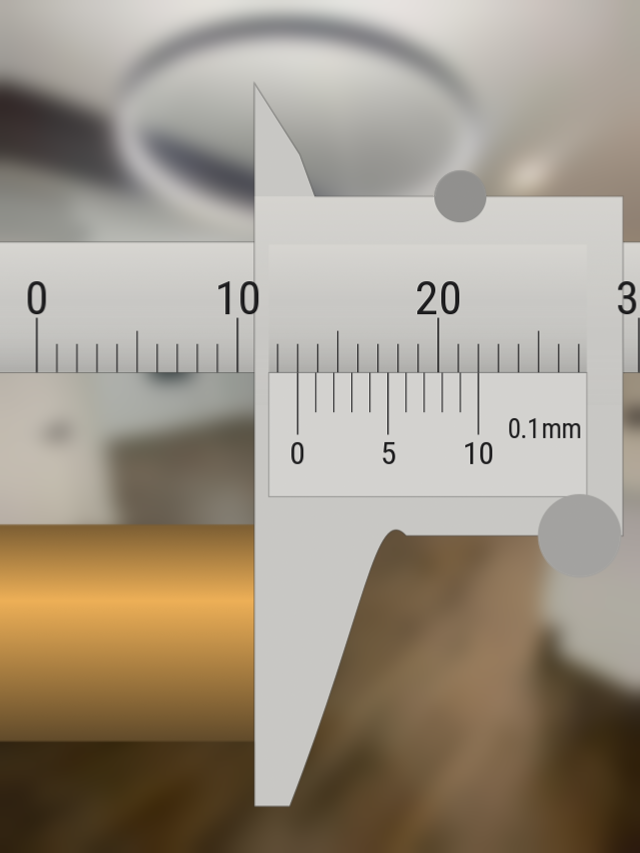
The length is {"value": 13.0, "unit": "mm"}
